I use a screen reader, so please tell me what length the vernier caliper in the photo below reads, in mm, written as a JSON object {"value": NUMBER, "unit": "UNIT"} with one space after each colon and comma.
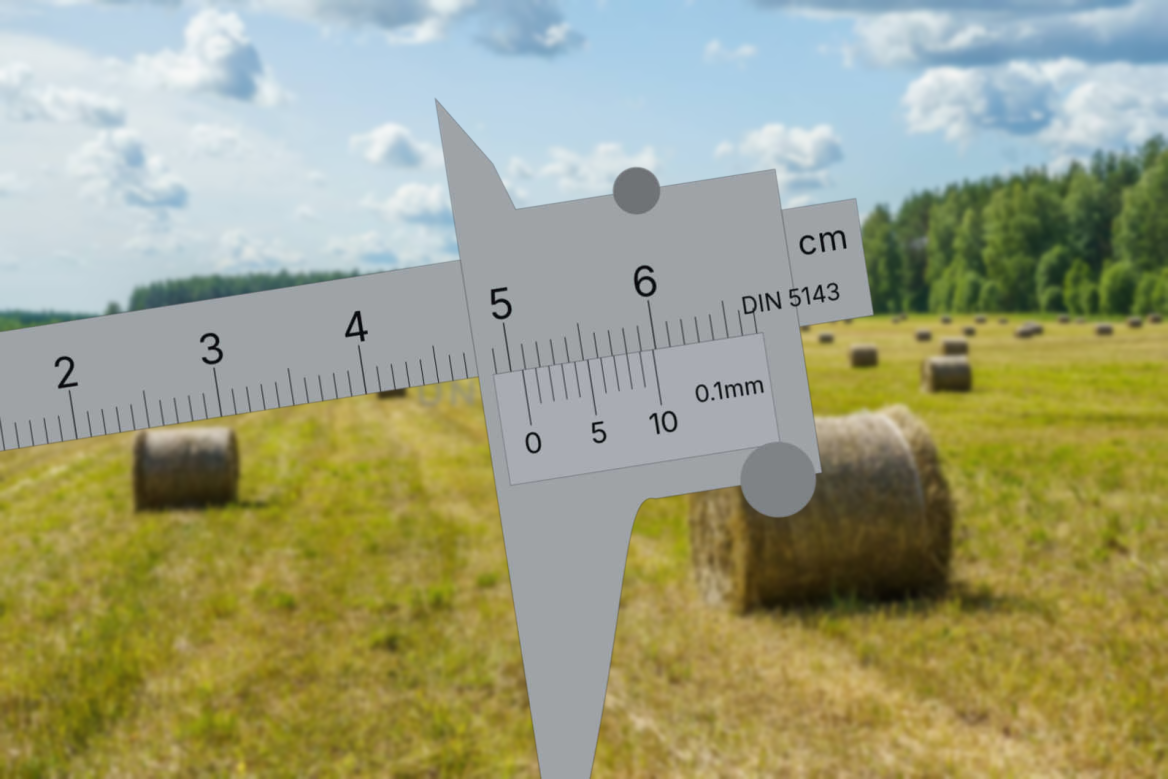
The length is {"value": 50.8, "unit": "mm"}
